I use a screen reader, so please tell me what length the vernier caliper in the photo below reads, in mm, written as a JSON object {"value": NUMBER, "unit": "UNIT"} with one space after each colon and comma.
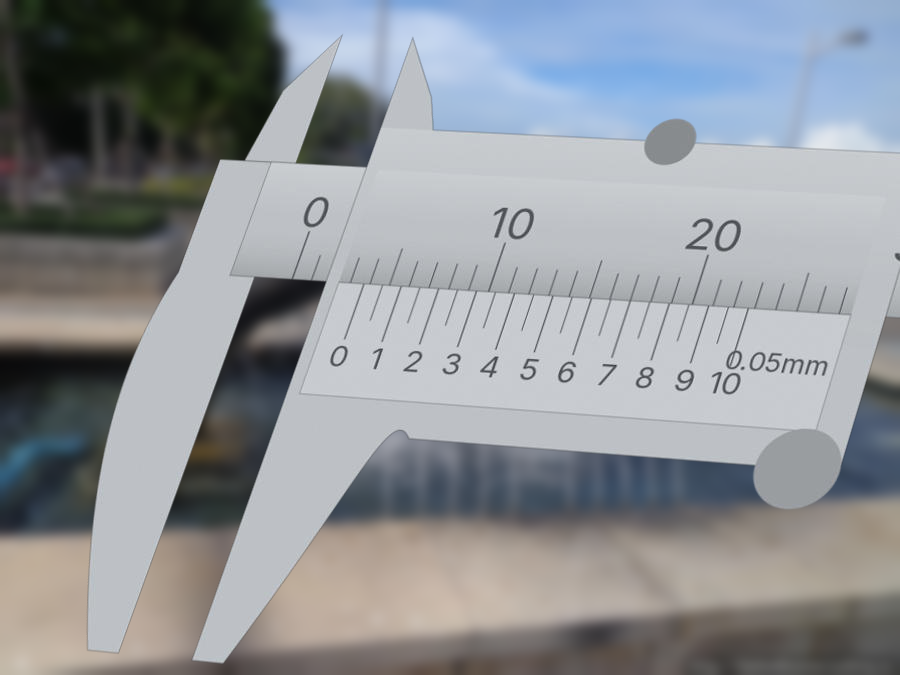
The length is {"value": 3.7, "unit": "mm"}
